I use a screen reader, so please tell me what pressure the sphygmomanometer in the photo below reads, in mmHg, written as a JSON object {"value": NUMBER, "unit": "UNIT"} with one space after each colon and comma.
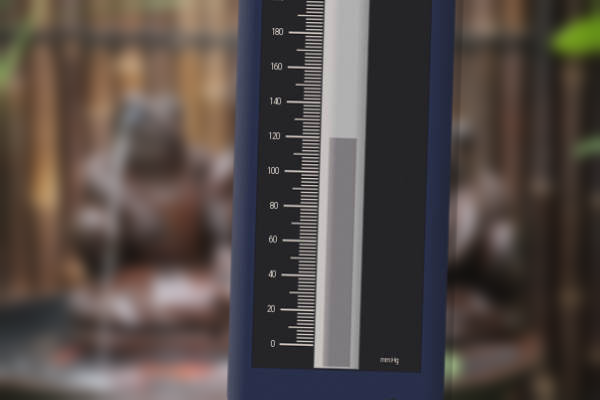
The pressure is {"value": 120, "unit": "mmHg"}
